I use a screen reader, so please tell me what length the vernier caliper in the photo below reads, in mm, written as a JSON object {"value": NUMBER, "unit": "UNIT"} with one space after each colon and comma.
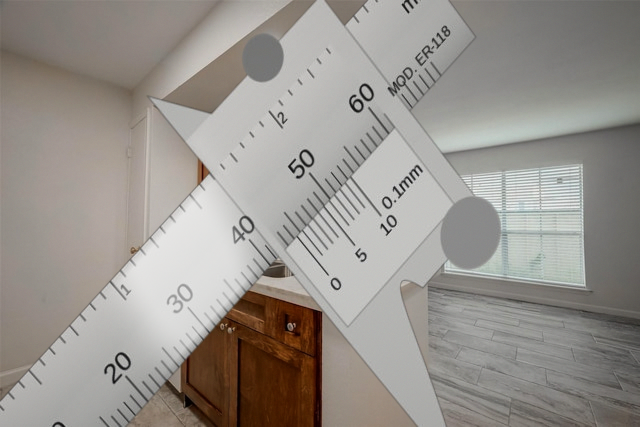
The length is {"value": 44.4, "unit": "mm"}
